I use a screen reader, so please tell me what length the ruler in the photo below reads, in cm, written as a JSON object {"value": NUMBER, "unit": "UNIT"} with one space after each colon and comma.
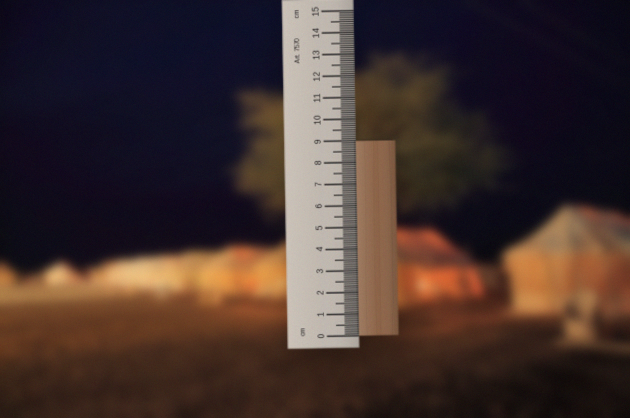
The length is {"value": 9, "unit": "cm"}
